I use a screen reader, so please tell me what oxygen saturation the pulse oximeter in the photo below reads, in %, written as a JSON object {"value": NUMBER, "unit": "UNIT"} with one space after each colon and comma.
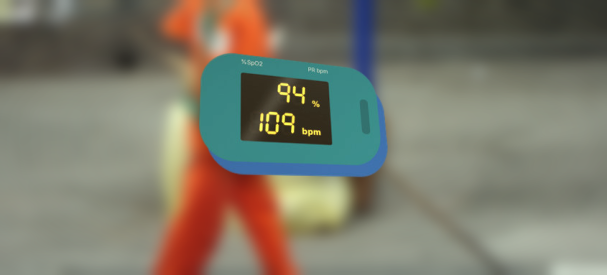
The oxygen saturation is {"value": 94, "unit": "%"}
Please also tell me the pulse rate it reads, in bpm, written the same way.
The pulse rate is {"value": 109, "unit": "bpm"}
